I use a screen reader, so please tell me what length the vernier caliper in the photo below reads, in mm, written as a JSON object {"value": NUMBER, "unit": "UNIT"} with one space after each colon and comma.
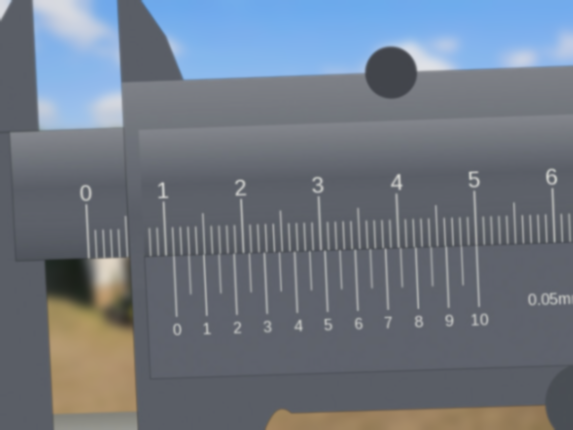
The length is {"value": 11.0, "unit": "mm"}
